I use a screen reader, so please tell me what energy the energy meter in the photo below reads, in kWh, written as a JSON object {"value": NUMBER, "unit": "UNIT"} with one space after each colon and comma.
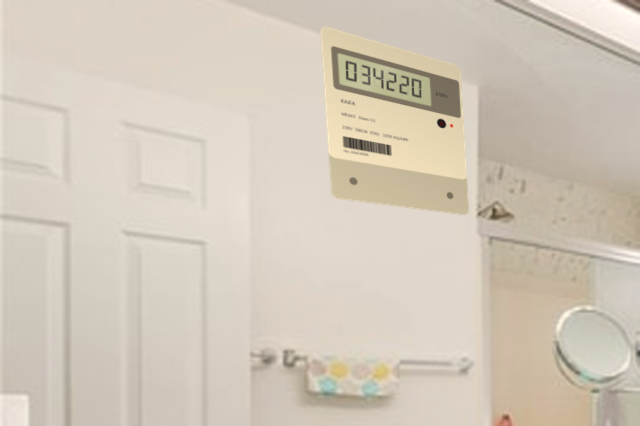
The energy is {"value": 34220, "unit": "kWh"}
